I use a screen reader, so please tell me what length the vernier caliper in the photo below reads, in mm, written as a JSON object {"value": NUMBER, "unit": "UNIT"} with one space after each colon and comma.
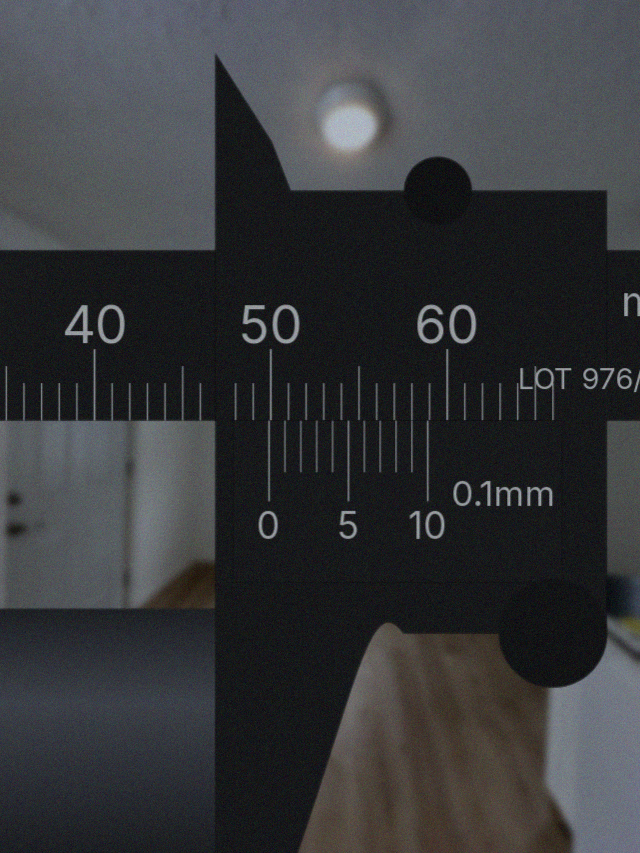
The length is {"value": 49.9, "unit": "mm"}
